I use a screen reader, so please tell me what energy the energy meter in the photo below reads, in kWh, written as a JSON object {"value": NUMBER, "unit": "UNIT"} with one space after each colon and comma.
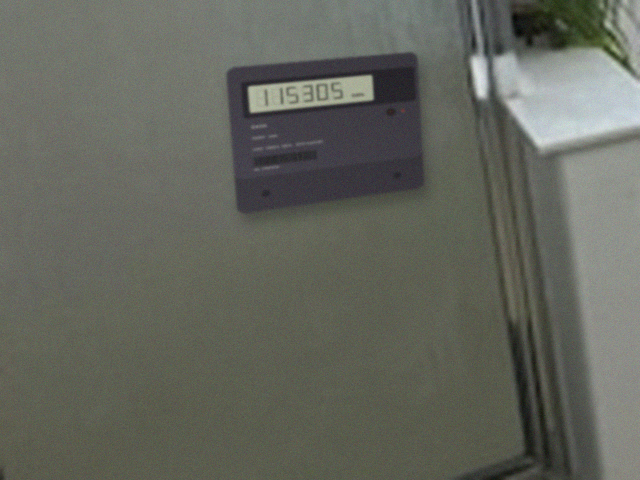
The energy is {"value": 115305, "unit": "kWh"}
